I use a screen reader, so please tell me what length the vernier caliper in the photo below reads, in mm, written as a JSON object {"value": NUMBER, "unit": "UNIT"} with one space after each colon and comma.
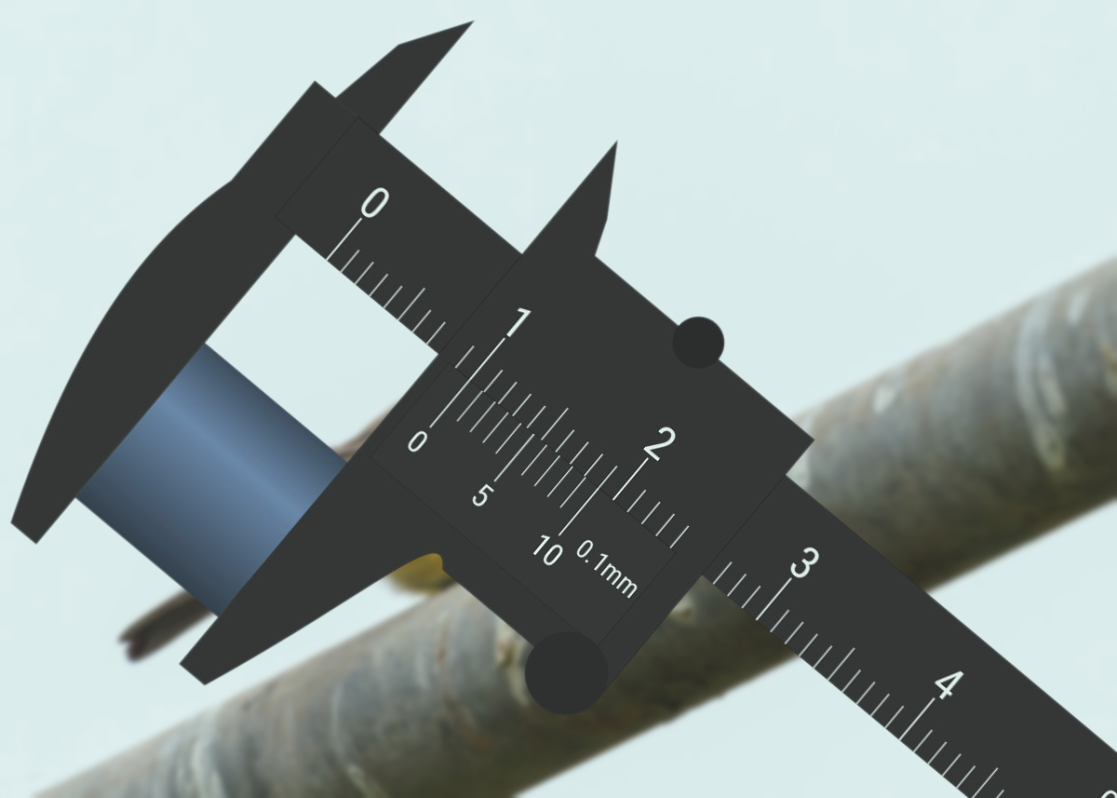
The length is {"value": 10.0, "unit": "mm"}
